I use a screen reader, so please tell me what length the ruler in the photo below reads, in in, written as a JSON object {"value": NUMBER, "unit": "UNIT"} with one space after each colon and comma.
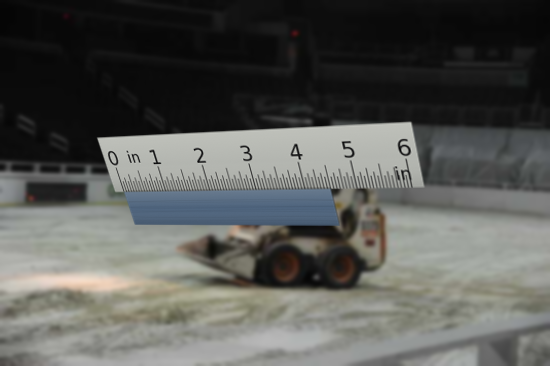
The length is {"value": 4.5, "unit": "in"}
